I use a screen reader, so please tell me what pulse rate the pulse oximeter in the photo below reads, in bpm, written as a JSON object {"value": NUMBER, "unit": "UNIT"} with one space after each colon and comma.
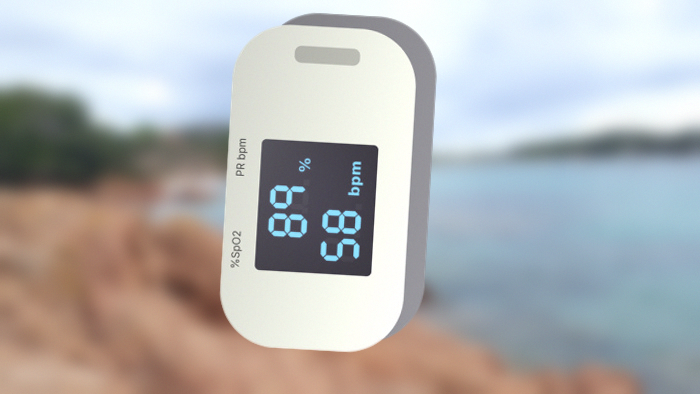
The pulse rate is {"value": 58, "unit": "bpm"}
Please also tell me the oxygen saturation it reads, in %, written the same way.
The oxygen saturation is {"value": 89, "unit": "%"}
